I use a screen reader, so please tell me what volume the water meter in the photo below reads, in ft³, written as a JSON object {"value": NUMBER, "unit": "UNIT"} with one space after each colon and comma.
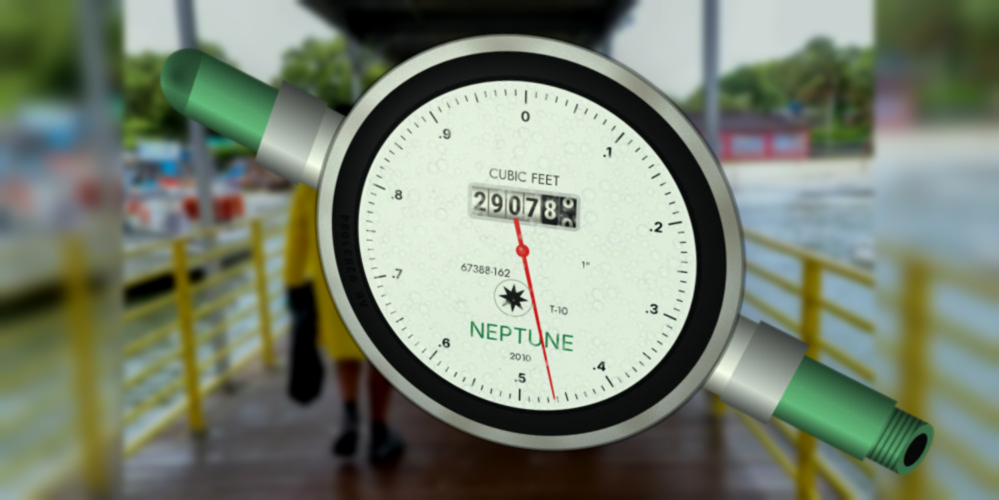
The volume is {"value": 290788.46, "unit": "ft³"}
